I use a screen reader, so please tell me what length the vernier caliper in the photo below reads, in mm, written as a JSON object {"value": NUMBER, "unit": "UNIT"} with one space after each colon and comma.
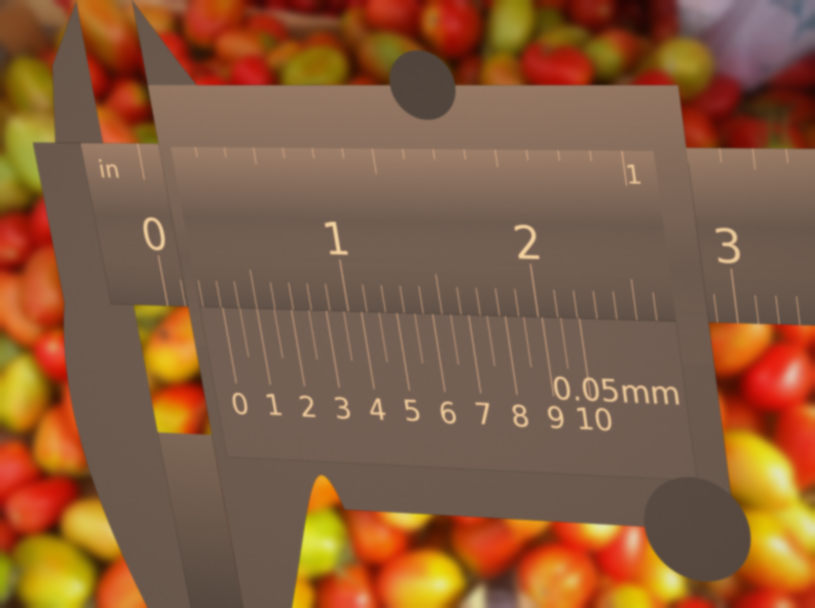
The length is {"value": 3.1, "unit": "mm"}
